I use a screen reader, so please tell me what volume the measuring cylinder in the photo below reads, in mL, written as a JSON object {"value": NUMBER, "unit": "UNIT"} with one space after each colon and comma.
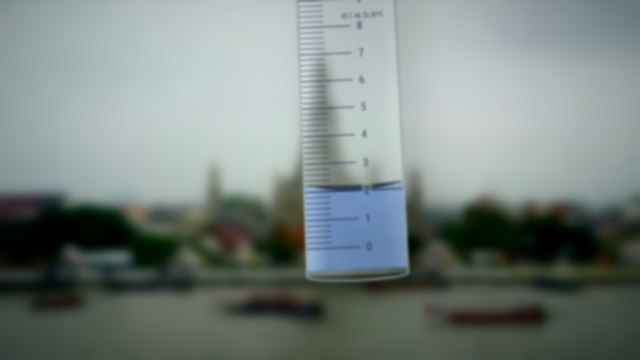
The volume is {"value": 2, "unit": "mL"}
